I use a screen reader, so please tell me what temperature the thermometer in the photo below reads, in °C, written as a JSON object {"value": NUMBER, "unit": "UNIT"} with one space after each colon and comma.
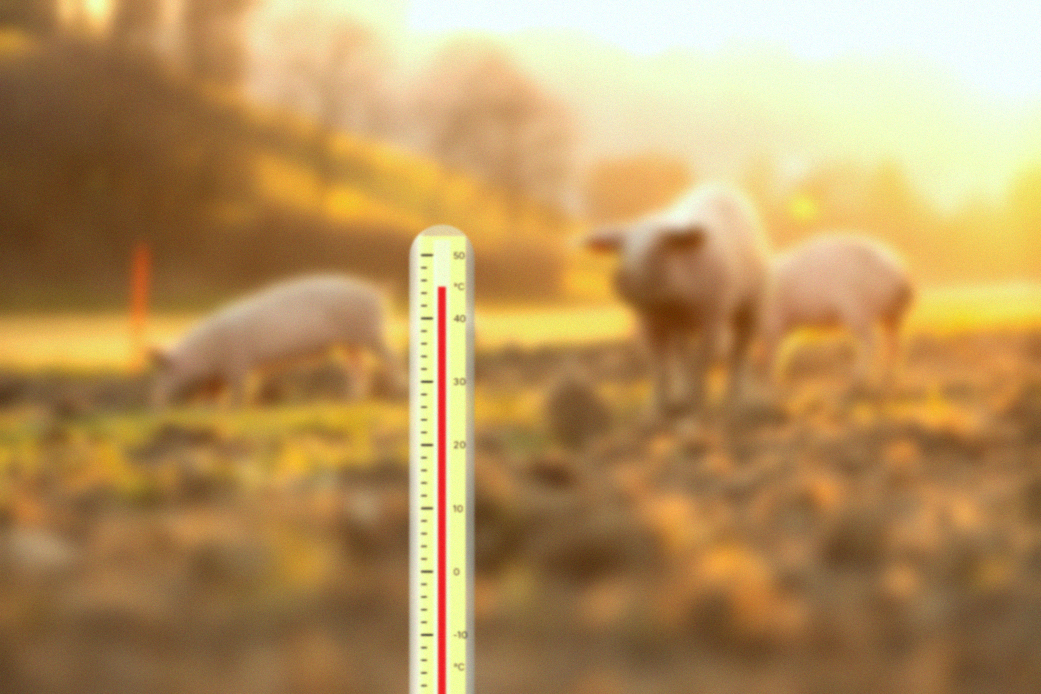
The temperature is {"value": 45, "unit": "°C"}
